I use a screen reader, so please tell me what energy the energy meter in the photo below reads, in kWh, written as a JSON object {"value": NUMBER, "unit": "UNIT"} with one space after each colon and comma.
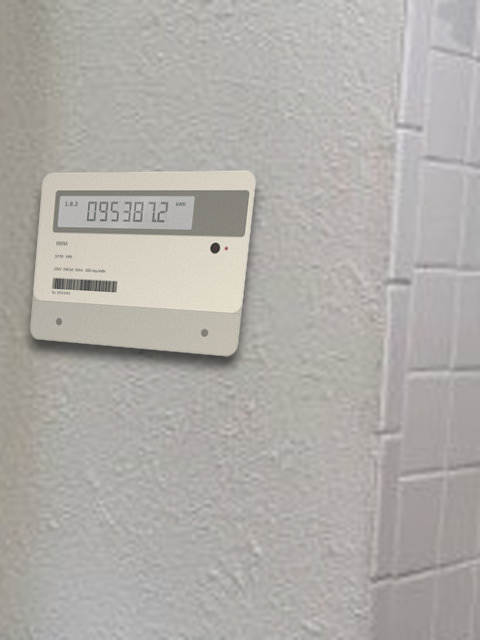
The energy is {"value": 95387.2, "unit": "kWh"}
